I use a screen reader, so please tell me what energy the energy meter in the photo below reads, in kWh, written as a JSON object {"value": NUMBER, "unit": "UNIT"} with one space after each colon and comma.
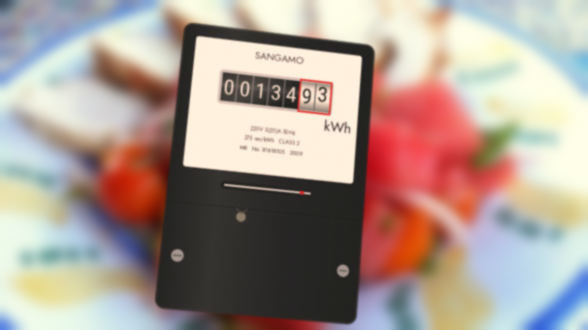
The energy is {"value": 134.93, "unit": "kWh"}
